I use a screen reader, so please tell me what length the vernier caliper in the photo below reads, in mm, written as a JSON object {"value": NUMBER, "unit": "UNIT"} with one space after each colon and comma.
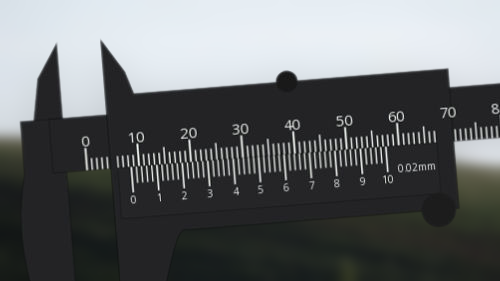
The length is {"value": 8.5, "unit": "mm"}
